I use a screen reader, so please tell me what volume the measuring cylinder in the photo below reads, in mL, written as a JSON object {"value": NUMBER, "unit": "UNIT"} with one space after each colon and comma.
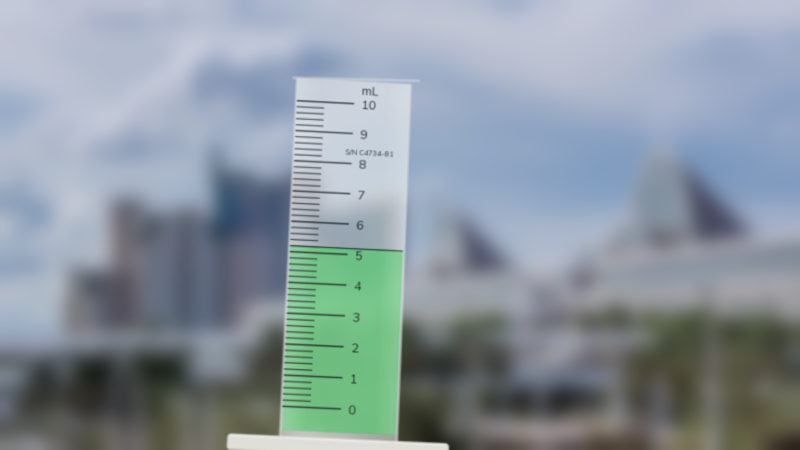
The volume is {"value": 5.2, "unit": "mL"}
